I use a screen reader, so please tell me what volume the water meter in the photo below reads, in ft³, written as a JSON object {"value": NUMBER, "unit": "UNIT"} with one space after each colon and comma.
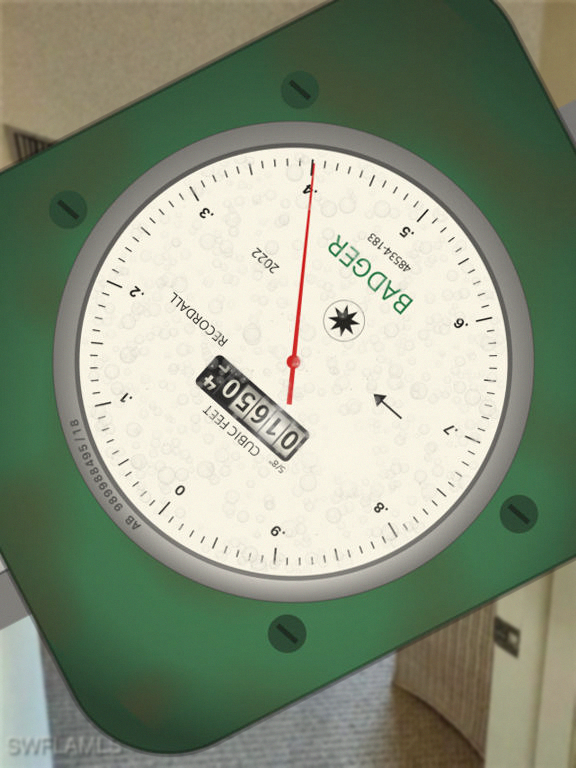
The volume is {"value": 16504.40, "unit": "ft³"}
